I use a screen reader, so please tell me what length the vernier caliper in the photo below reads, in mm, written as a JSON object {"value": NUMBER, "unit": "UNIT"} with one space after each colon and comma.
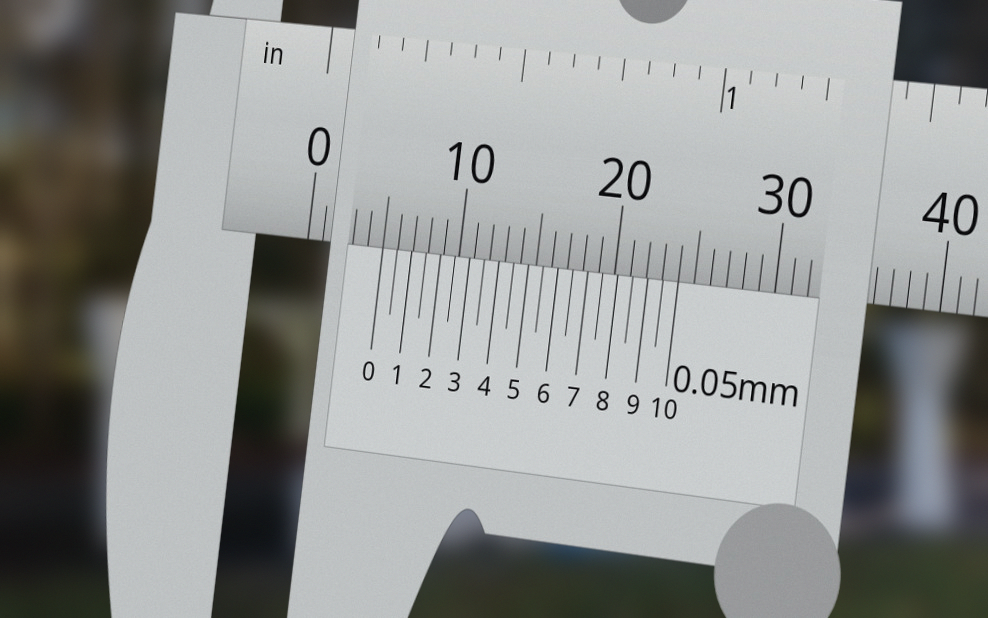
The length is {"value": 5.0, "unit": "mm"}
